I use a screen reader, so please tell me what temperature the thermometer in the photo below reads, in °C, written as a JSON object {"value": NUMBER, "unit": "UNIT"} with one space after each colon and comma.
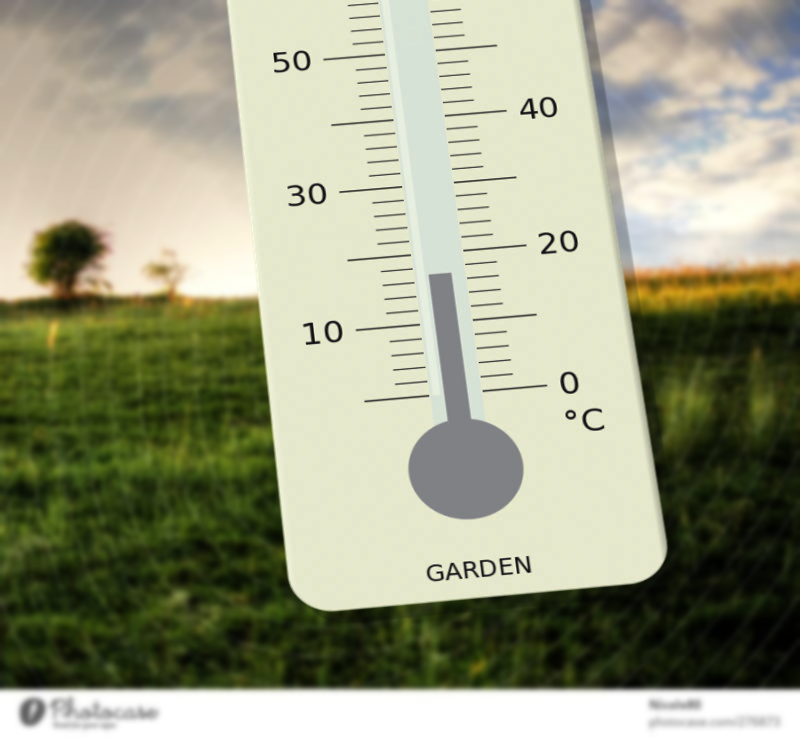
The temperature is {"value": 17, "unit": "°C"}
